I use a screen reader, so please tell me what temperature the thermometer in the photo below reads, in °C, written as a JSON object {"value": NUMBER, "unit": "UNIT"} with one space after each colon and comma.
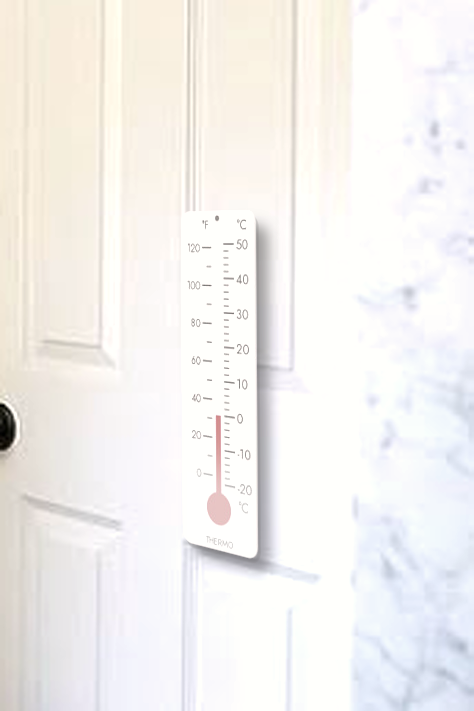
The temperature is {"value": 0, "unit": "°C"}
